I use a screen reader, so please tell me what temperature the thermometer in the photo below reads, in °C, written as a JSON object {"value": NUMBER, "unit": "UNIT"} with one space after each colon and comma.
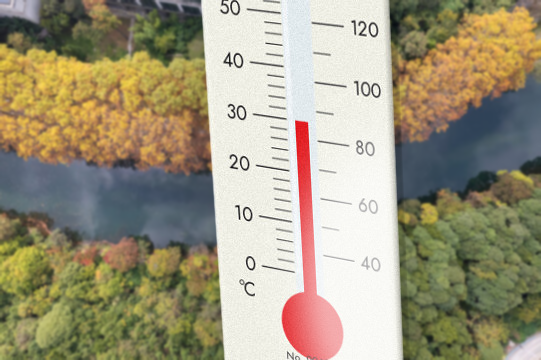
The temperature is {"value": 30, "unit": "°C"}
